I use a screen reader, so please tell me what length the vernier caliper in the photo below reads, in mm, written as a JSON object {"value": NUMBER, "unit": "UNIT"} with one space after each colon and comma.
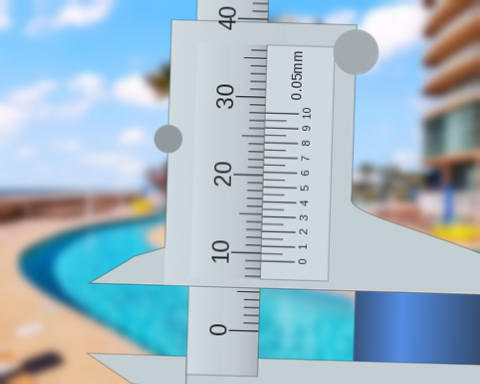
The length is {"value": 9.0, "unit": "mm"}
